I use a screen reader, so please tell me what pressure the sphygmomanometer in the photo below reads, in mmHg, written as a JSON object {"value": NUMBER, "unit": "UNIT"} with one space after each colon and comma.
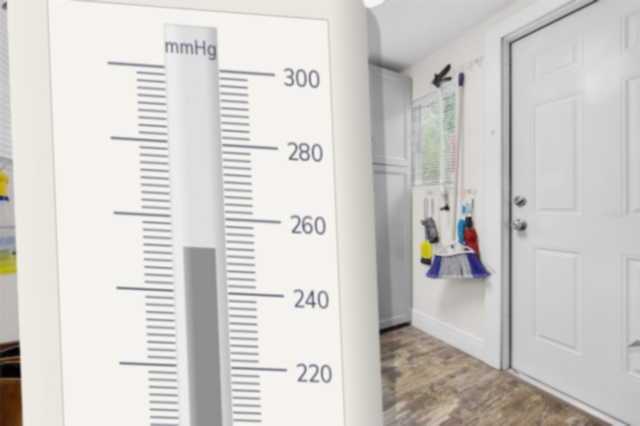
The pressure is {"value": 252, "unit": "mmHg"}
